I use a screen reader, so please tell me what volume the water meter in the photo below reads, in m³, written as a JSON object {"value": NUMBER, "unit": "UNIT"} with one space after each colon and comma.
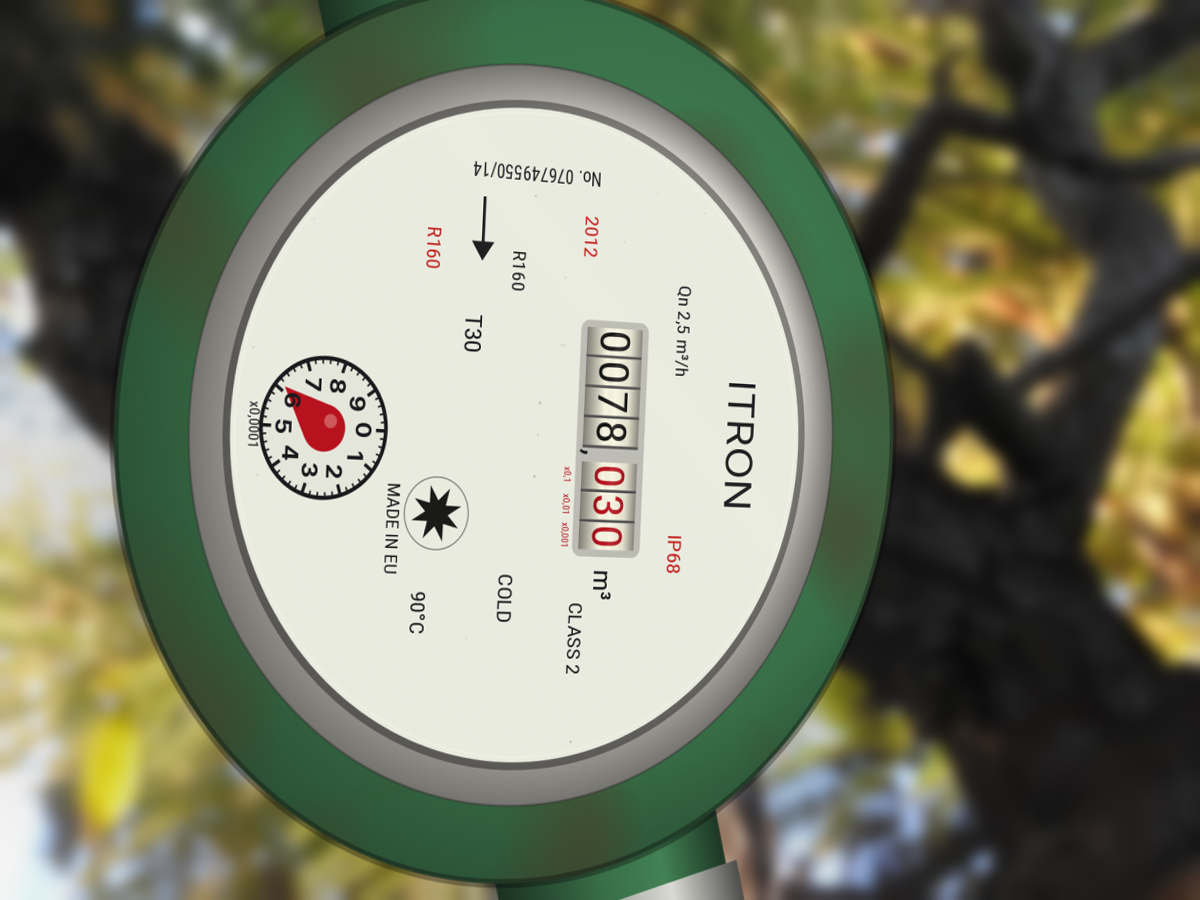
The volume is {"value": 78.0306, "unit": "m³"}
